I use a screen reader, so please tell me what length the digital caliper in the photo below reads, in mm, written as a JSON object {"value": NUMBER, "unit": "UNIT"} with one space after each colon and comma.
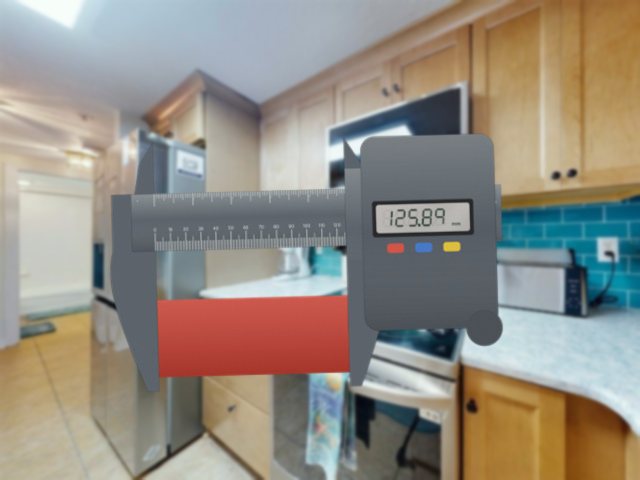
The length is {"value": 125.89, "unit": "mm"}
